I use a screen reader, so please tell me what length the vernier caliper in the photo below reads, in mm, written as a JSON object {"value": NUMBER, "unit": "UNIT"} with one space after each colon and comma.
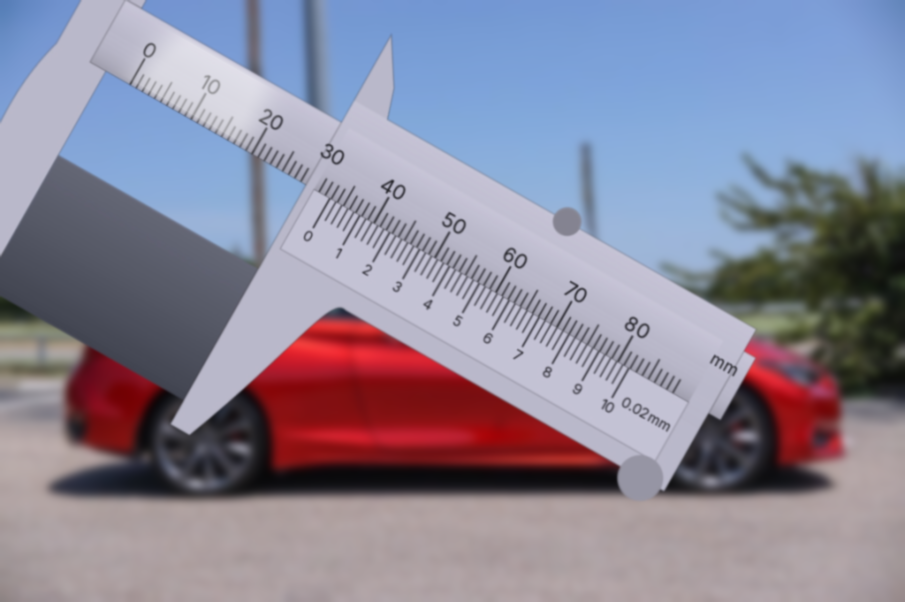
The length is {"value": 32.8, "unit": "mm"}
